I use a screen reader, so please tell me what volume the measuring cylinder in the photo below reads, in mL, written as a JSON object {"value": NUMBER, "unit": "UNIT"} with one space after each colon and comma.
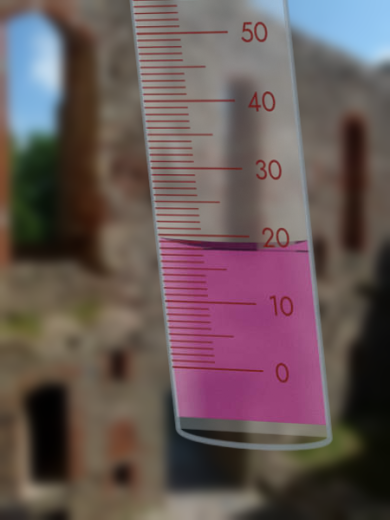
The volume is {"value": 18, "unit": "mL"}
